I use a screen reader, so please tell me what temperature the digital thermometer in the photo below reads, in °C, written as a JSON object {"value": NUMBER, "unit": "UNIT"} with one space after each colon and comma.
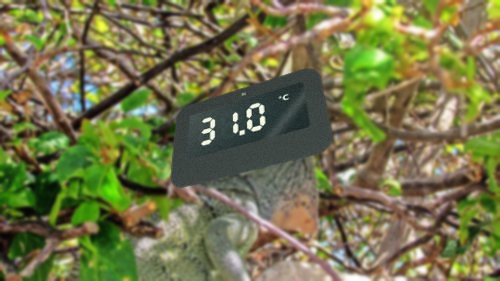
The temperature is {"value": 31.0, "unit": "°C"}
